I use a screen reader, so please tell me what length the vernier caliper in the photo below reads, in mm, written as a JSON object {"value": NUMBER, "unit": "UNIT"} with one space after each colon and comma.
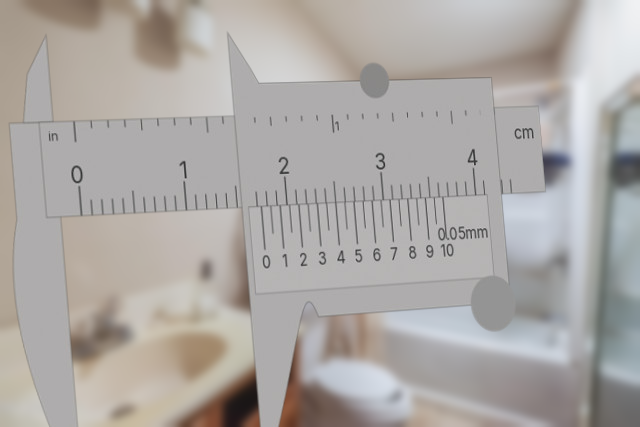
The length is {"value": 17.4, "unit": "mm"}
